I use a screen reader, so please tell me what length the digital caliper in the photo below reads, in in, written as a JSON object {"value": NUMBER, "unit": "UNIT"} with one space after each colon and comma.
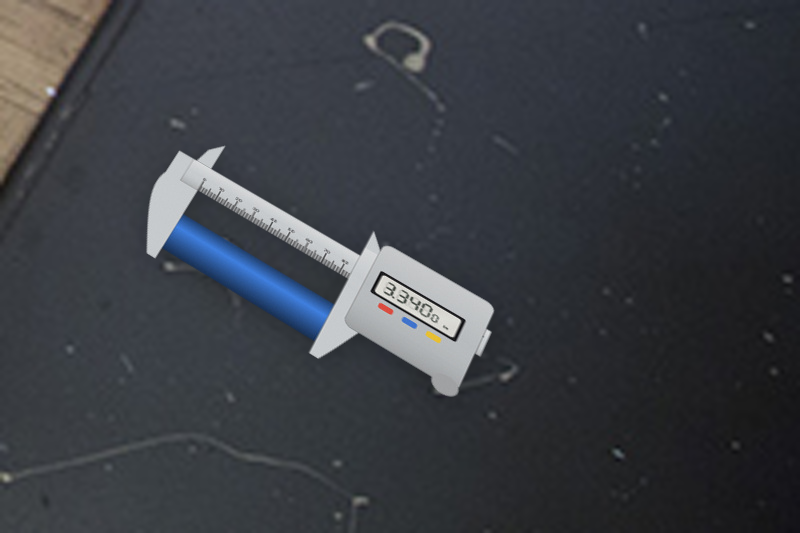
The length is {"value": 3.3400, "unit": "in"}
